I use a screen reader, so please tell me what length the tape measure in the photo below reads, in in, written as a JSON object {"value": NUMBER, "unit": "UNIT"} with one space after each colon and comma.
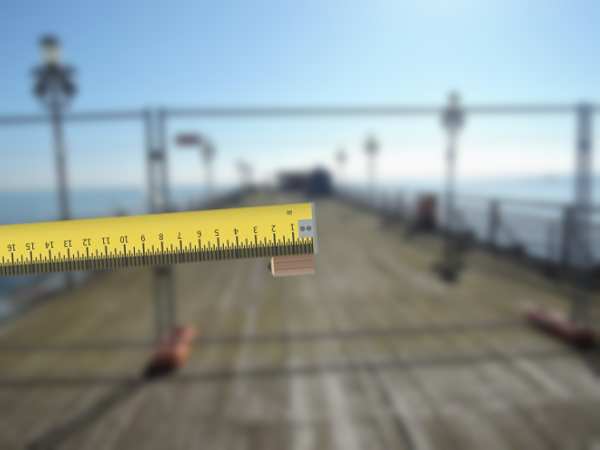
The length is {"value": 2.5, "unit": "in"}
